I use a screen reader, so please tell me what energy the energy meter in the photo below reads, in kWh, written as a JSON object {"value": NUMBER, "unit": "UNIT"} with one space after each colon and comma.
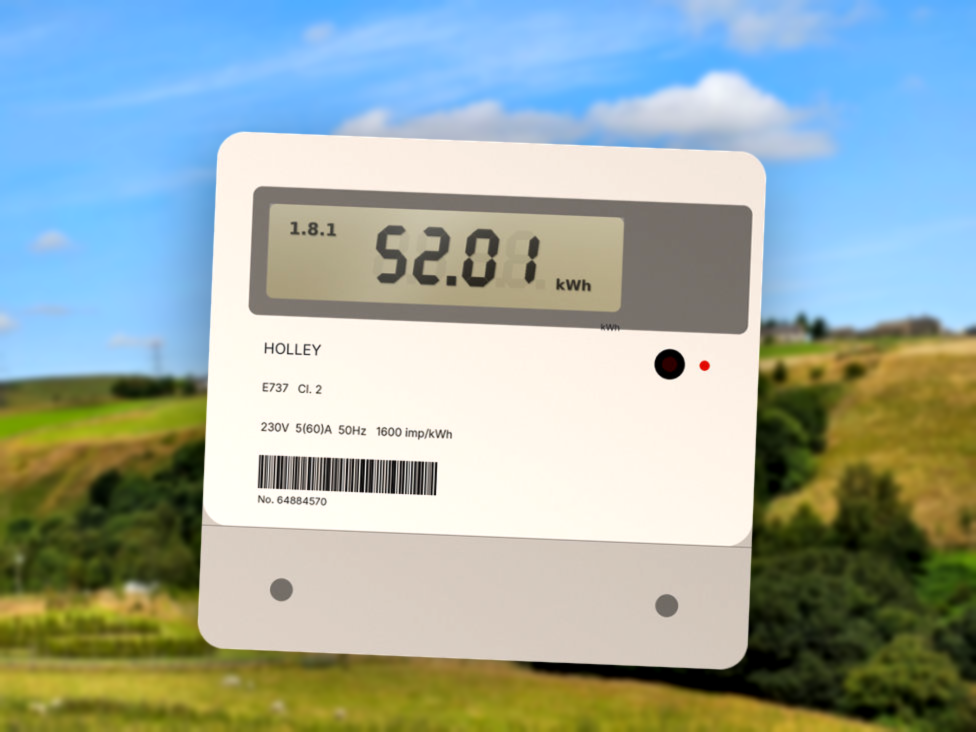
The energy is {"value": 52.01, "unit": "kWh"}
